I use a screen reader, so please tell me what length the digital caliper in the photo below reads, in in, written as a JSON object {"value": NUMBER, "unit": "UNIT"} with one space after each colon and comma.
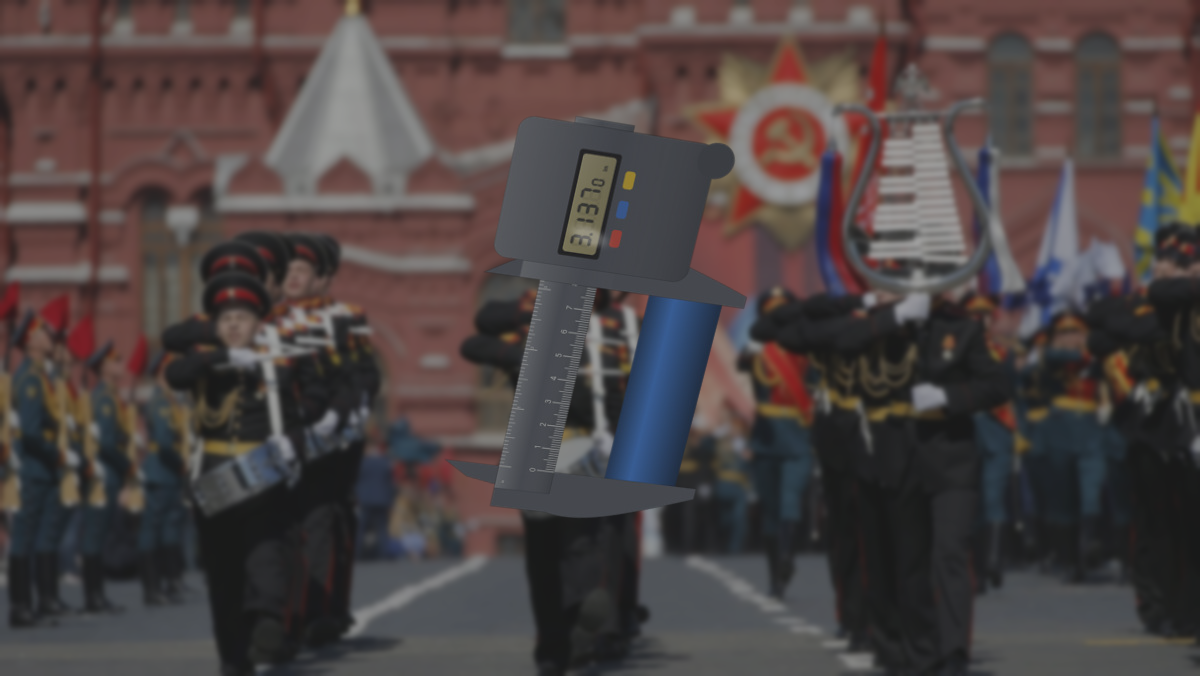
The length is {"value": 3.1370, "unit": "in"}
